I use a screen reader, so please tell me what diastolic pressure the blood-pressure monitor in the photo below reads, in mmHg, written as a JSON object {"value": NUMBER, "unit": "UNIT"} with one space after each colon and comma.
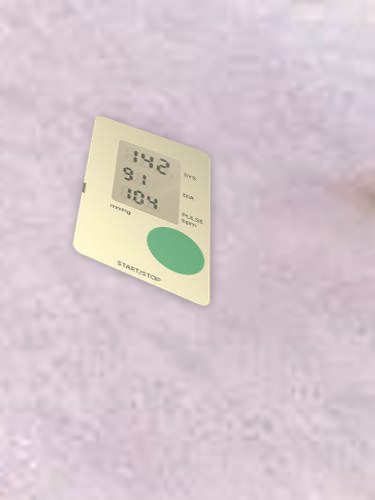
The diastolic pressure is {"value": 91, "unit": "mmHg"}
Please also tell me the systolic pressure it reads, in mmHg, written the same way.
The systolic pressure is {"value": 142, "unit": "mmHg"}
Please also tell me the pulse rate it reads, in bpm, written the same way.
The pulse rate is {"value": 104, "unit": "bpm"}
